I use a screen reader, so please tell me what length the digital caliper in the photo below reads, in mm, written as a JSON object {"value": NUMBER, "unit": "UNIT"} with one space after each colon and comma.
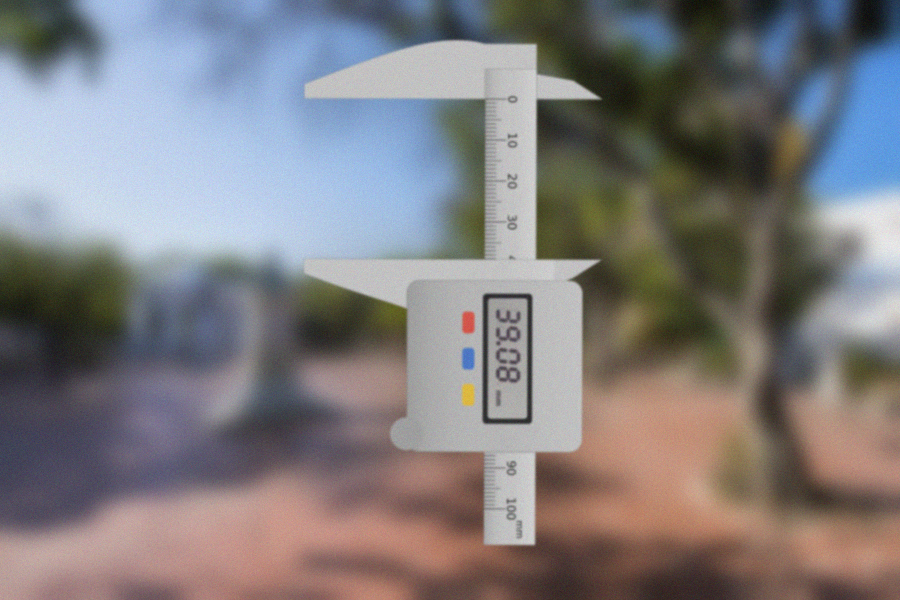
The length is {"value": 39.08, "unit": "mm"}
